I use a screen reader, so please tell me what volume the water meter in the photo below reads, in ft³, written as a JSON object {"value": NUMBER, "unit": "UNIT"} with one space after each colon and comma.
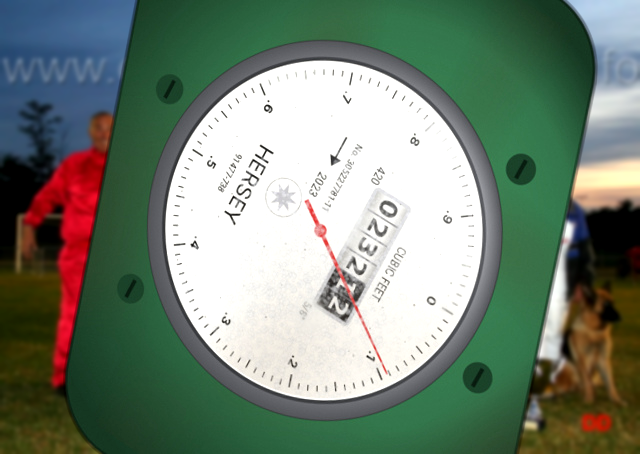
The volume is {"value": 23212.09, "unit": "ft³"}
